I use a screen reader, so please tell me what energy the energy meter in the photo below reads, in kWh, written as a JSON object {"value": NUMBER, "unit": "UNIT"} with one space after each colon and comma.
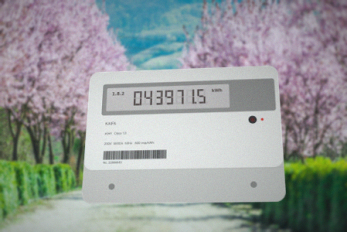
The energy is {"value": 43971.5, "unit": "kWh"}
